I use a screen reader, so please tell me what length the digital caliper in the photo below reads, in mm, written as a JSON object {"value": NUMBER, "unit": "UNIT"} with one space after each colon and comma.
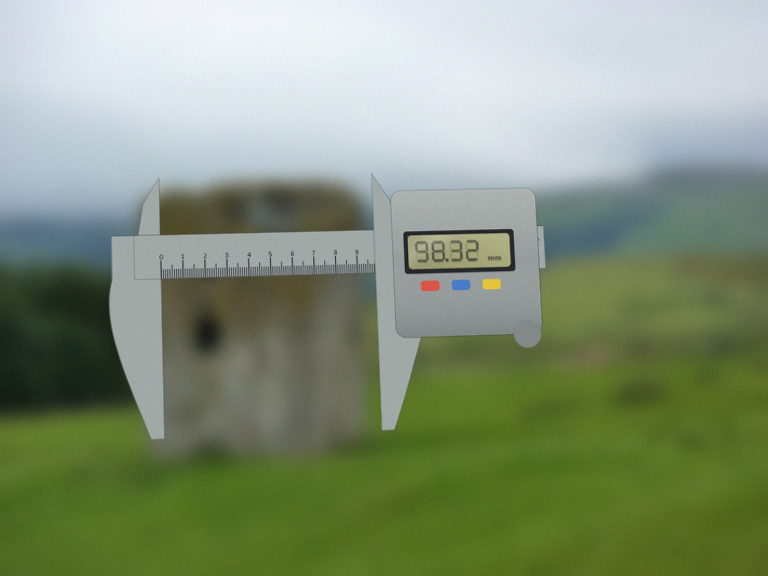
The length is {"value": 98.32, "unit": "mm"}
